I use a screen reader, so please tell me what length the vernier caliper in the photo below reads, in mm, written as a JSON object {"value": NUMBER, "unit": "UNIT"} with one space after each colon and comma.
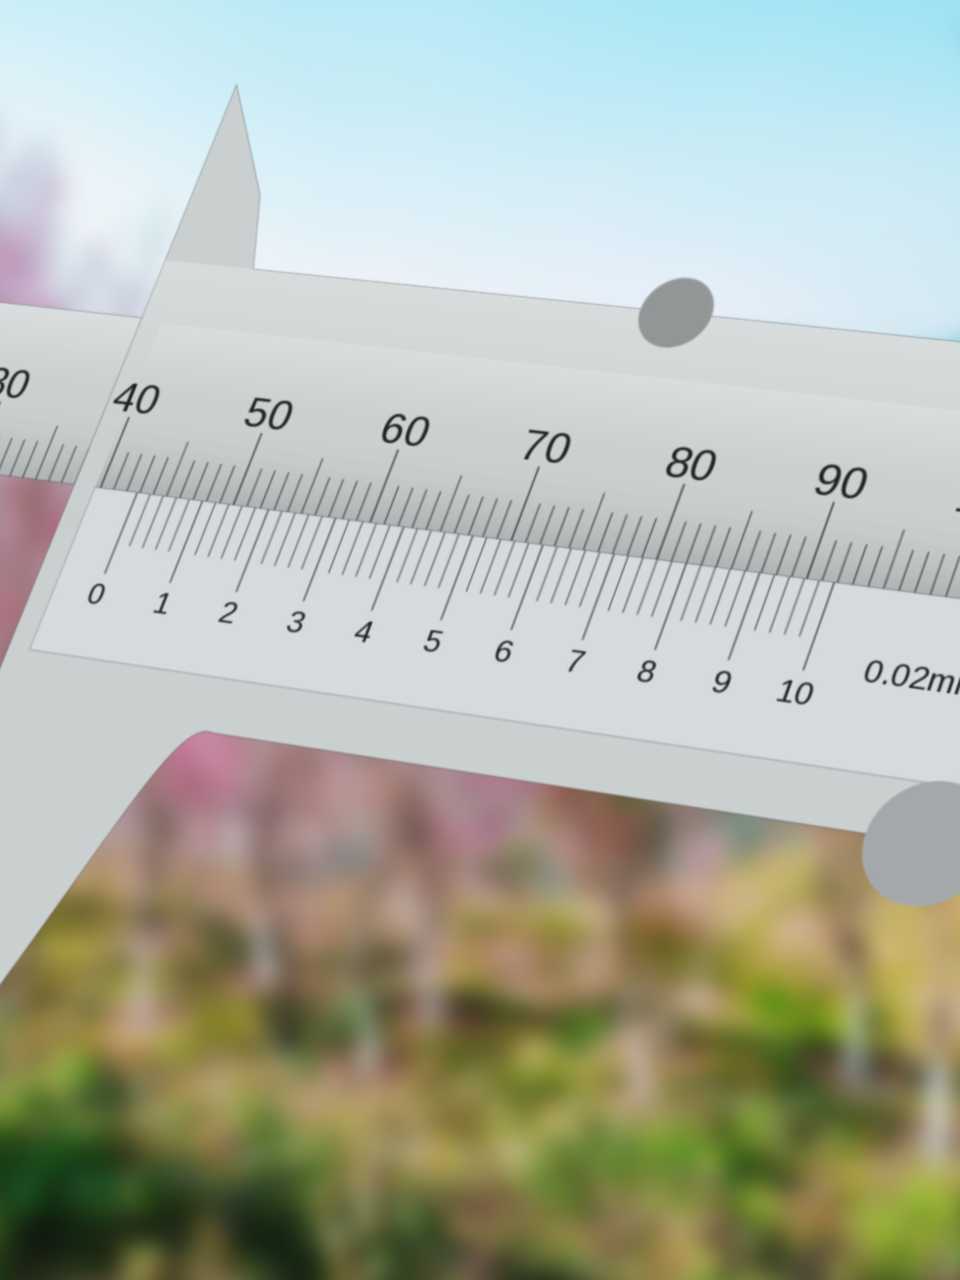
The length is {"value": 42.8, "unit": "mm"}
